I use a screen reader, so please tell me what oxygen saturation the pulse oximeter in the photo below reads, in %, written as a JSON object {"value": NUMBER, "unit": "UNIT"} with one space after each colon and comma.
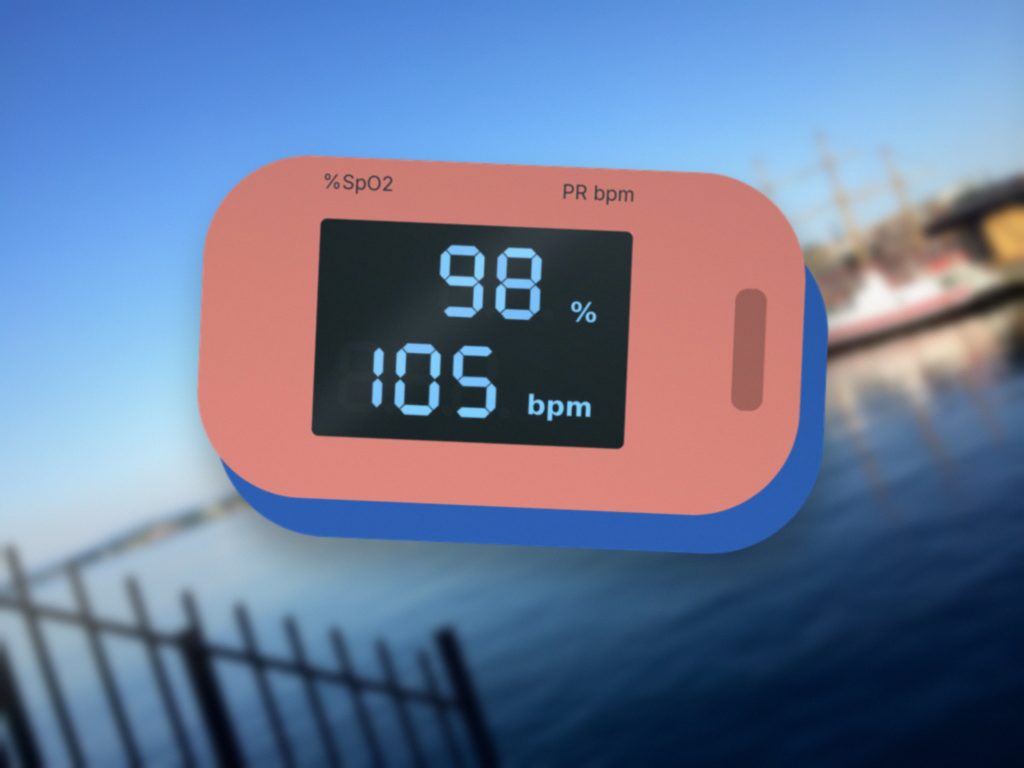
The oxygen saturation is {"value": 98, "unit": "%"}
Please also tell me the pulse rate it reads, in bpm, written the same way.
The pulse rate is {"value": 105, "unit": "bpm"}
